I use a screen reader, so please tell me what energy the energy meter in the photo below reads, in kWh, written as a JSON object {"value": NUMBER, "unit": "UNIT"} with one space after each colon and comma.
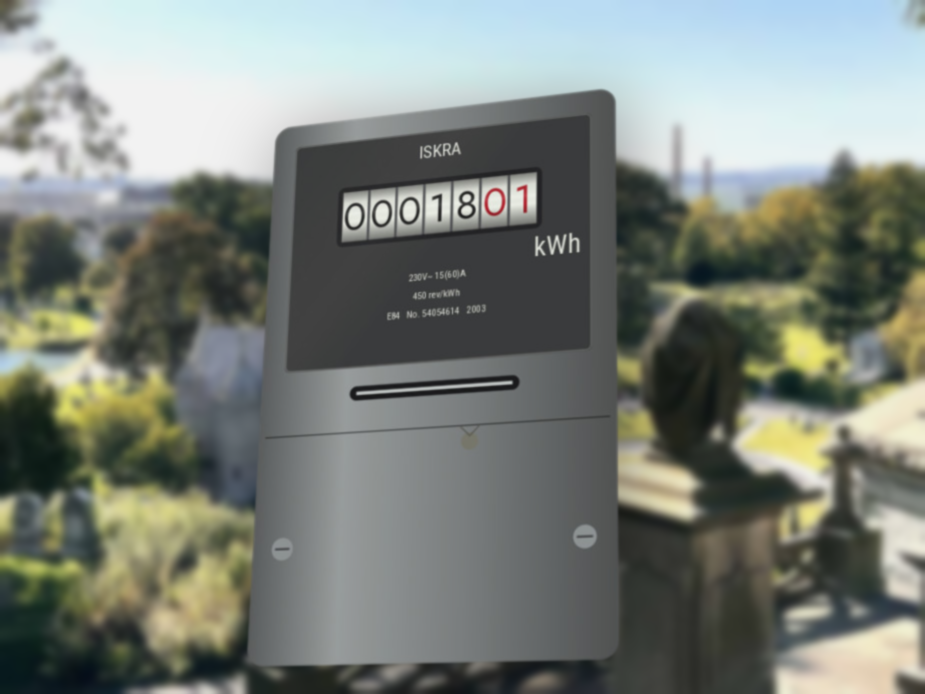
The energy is {"value": 18.01, "unit": "kWh"}
